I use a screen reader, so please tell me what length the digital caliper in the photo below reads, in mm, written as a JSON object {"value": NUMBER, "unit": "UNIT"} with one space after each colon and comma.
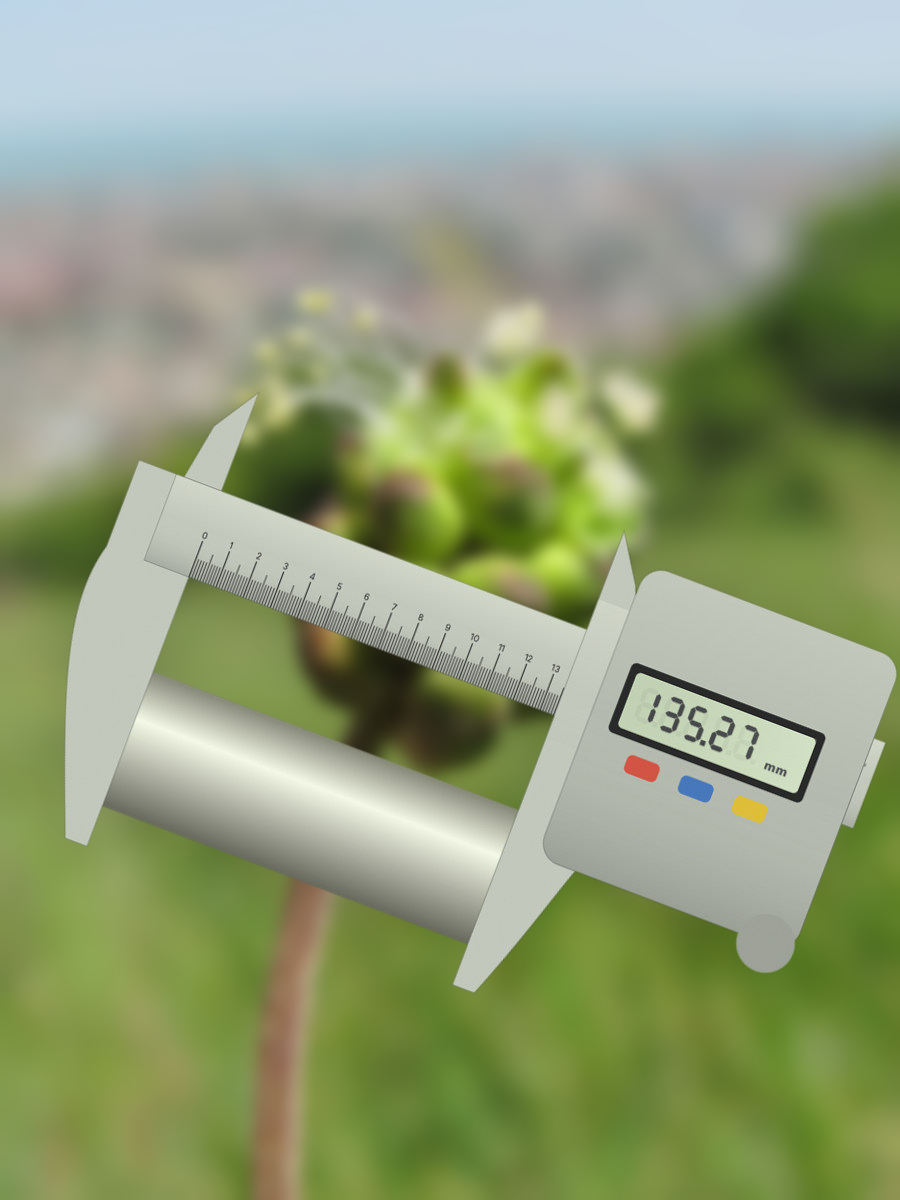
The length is {"value": 135.27, "unit": "mm"}
